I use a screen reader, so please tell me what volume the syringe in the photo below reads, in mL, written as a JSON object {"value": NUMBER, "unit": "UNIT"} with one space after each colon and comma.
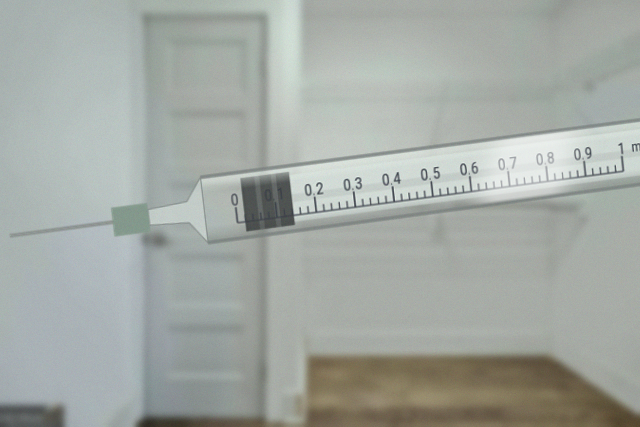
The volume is {"value": 0.02, "unit": "mL"}
